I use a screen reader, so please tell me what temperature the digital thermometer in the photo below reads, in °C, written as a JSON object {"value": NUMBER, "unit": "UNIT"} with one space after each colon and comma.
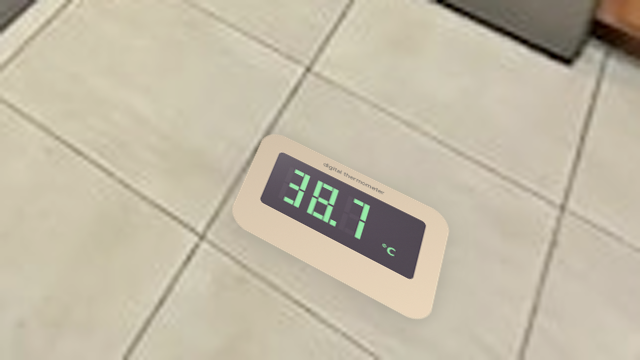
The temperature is {"value": 38.7, "unit": "°C"}
